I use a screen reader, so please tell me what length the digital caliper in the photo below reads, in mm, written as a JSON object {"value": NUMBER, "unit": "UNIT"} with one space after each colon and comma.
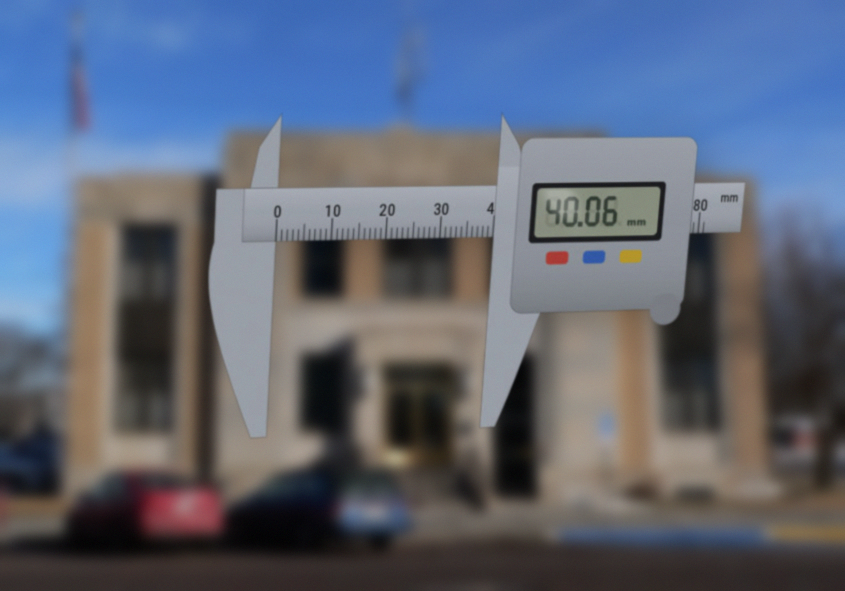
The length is {"value": 40.06, "unit": "mm"}
